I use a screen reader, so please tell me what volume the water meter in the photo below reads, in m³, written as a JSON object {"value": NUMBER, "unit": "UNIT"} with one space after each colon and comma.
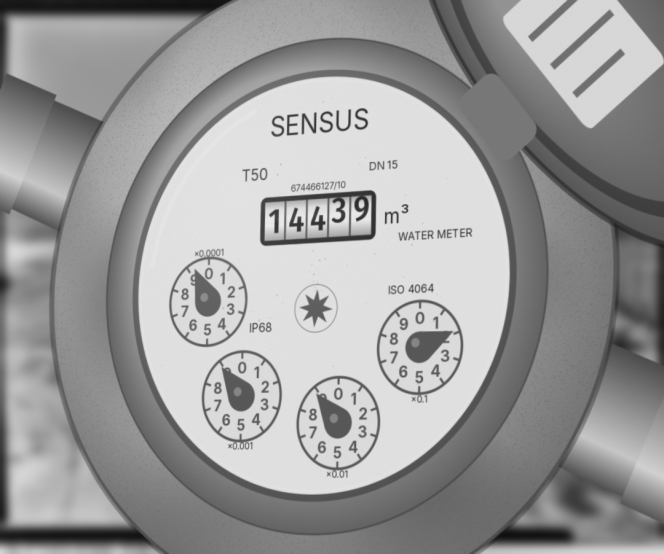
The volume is {"value": 14439.1889, "unit": "m³"}
